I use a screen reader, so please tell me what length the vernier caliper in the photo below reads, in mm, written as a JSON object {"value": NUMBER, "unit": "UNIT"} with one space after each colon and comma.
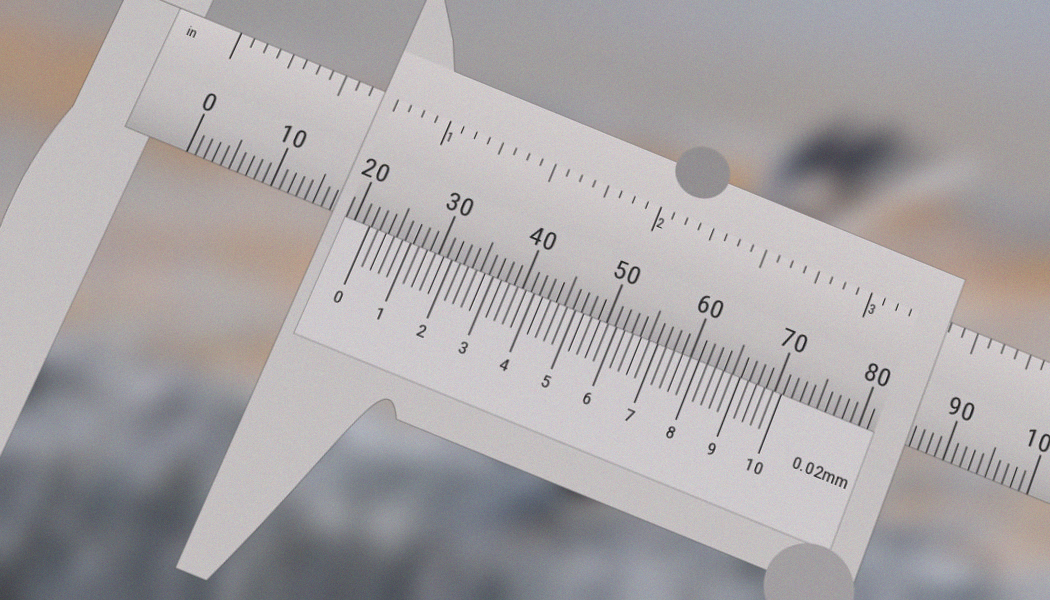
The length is {"value": 21.8, "unit": "mm"}
